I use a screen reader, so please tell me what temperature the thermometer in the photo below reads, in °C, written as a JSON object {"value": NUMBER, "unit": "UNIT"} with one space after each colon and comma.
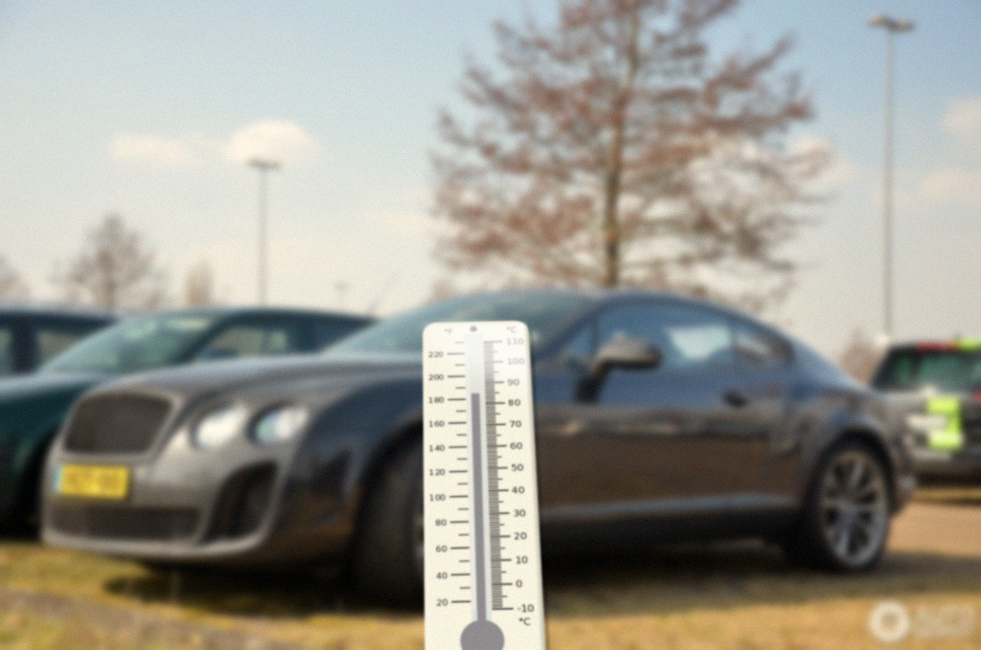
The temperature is {"value": 85, "unit": "°C"}
